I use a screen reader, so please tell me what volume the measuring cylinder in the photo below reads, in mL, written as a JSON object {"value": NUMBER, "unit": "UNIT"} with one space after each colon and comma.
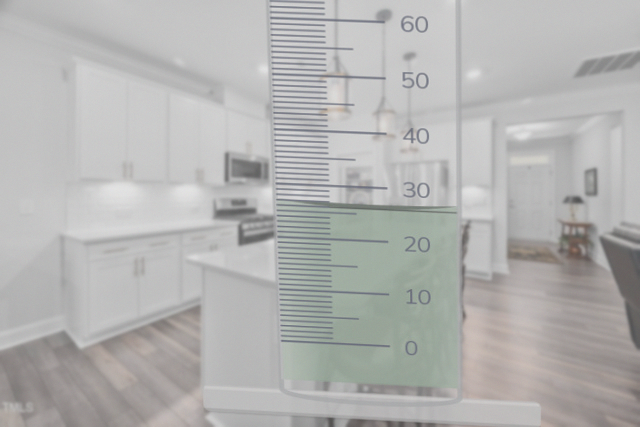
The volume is {"value": 26, "unit": "mL"}
